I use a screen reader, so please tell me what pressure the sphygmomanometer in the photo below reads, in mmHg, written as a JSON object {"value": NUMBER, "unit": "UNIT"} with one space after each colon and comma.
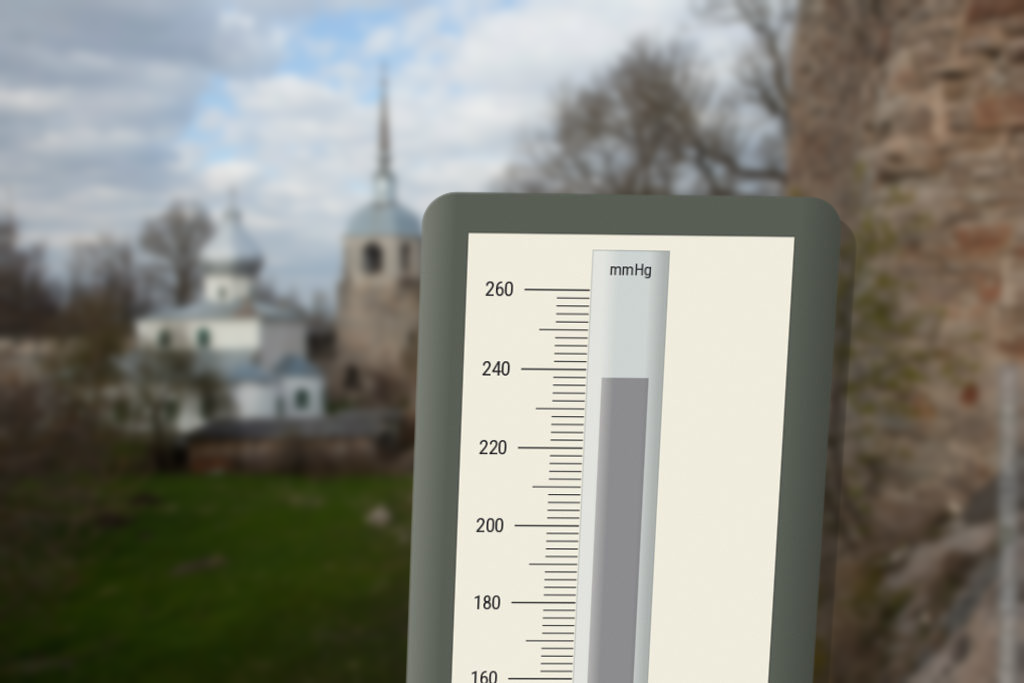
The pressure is {"value": 238, "unit": "mmHg"}
